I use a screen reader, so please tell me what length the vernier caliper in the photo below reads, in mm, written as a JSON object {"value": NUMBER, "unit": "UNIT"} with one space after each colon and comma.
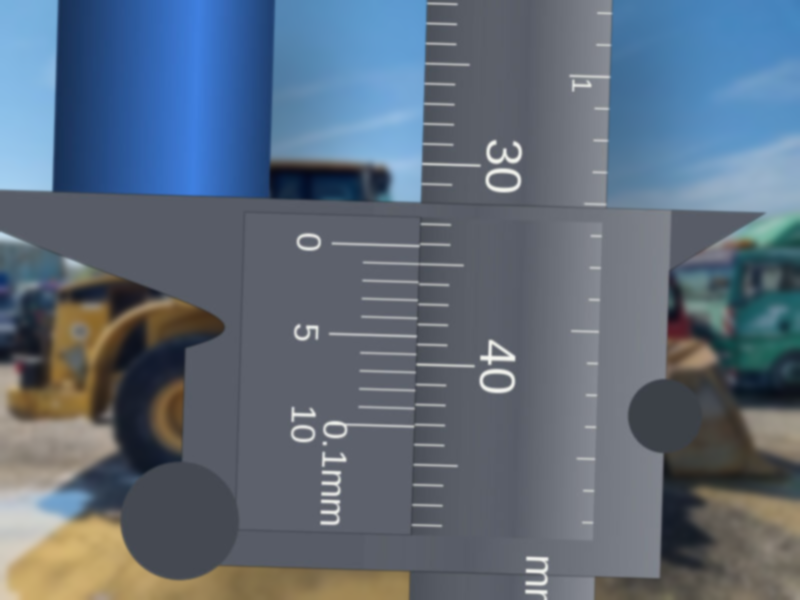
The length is {"value": 34.1, "unit": "mm"}
